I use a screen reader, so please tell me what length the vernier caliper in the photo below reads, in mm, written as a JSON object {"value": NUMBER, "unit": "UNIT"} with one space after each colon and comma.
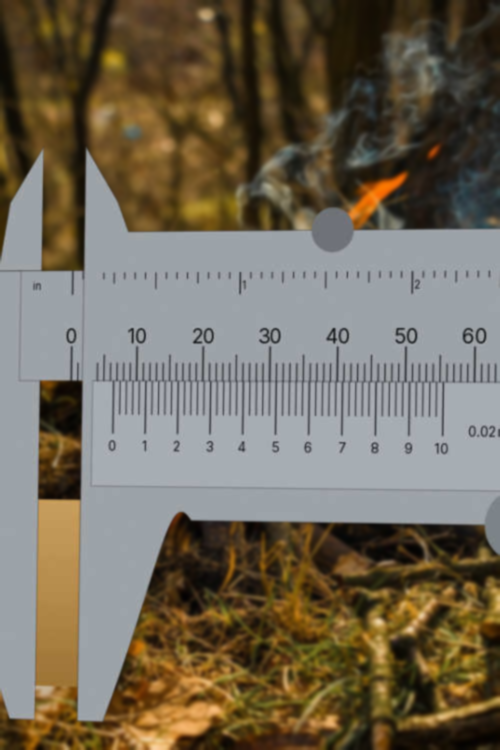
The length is {"value": 6.5, "unit": "mm"}
